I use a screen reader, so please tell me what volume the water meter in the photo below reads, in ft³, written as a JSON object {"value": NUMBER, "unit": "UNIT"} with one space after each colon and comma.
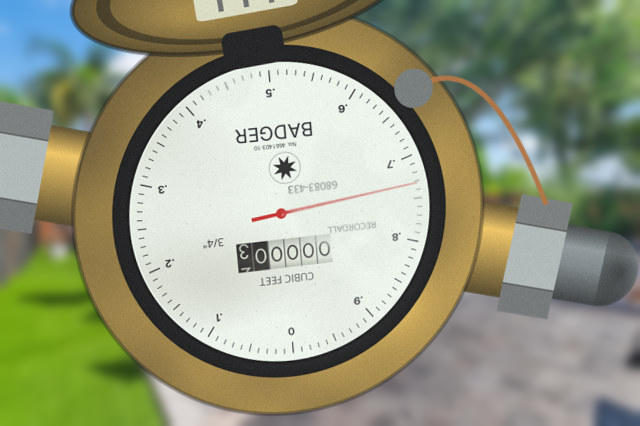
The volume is {"value": 2.73, "unit": "ft³"}
